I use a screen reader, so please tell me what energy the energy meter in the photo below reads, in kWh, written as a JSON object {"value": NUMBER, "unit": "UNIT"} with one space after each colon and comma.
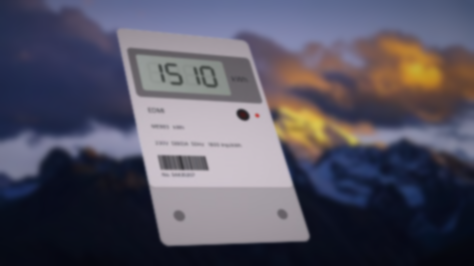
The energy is {"value": 1510, "unit": "kWh"}
